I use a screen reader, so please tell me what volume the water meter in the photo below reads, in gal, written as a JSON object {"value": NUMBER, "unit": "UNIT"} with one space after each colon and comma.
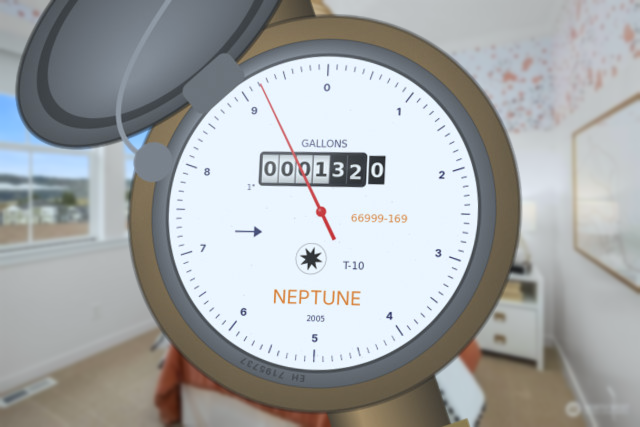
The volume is {"value": 1319.2, "unit": "gal"}
